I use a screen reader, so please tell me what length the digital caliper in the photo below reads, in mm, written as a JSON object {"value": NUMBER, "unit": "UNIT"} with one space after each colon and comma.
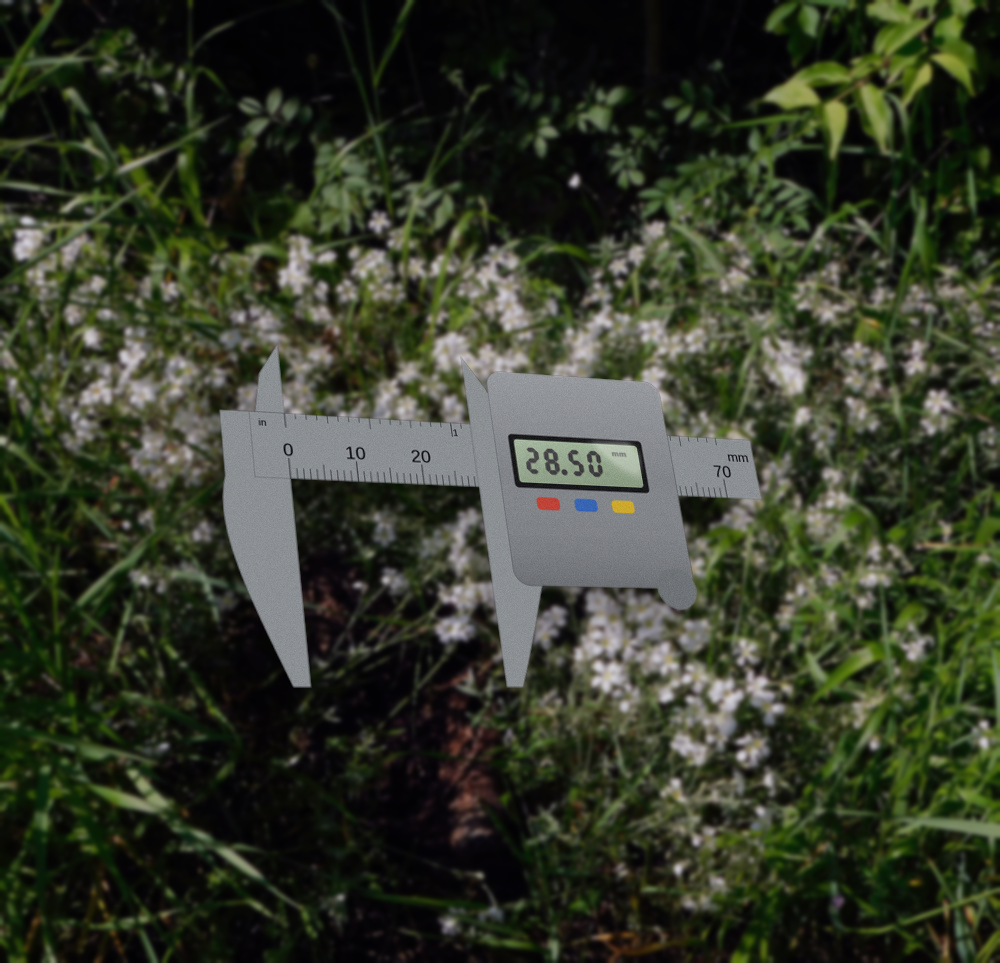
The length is {"value": 28.50, "unit": "mm"}
